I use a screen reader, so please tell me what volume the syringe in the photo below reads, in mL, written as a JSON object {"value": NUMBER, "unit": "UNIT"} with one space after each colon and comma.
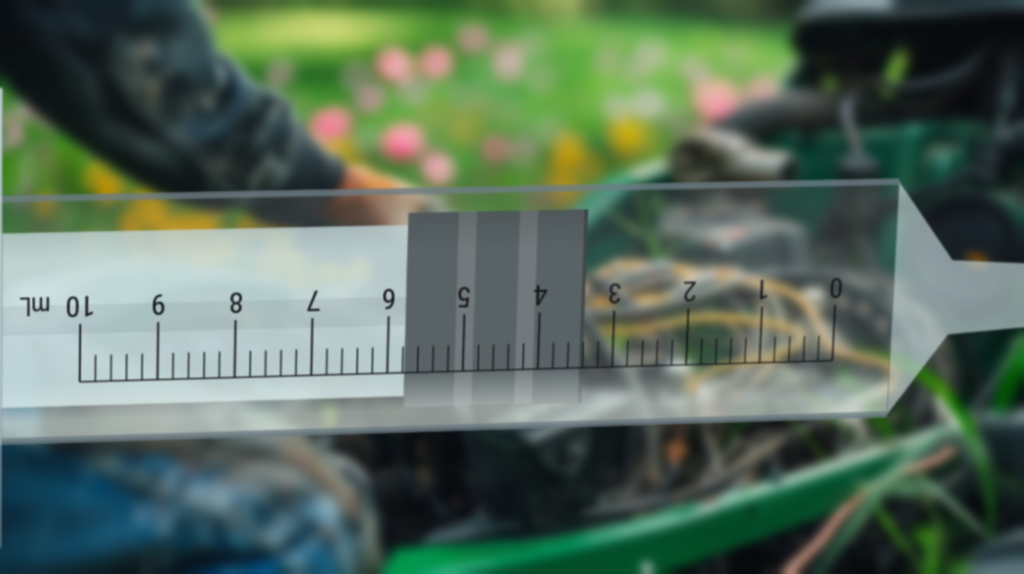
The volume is {"value": 3.4, "unit": "mL"}
